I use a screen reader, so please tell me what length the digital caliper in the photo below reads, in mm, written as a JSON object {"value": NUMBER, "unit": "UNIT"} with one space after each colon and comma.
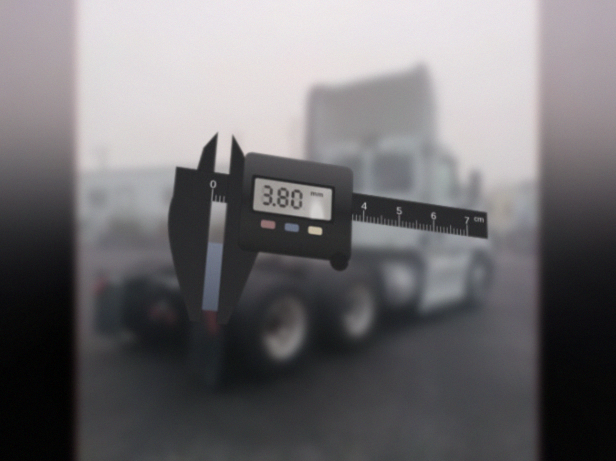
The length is {"value": 3.80, "unit": "mm"}
